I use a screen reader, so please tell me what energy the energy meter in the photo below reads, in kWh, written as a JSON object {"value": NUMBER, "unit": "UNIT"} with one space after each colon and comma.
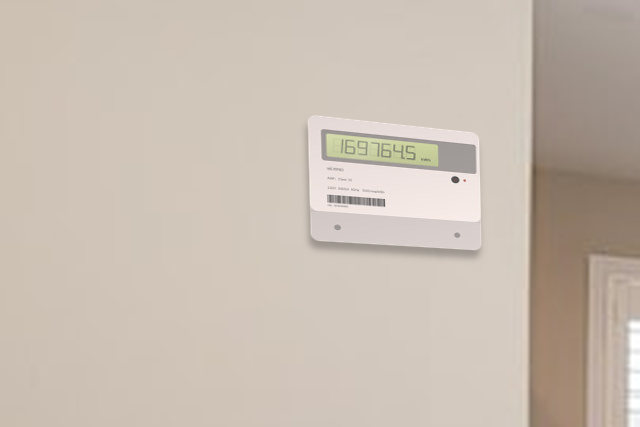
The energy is {"value": 169764.5, "unit": "kWh"}
